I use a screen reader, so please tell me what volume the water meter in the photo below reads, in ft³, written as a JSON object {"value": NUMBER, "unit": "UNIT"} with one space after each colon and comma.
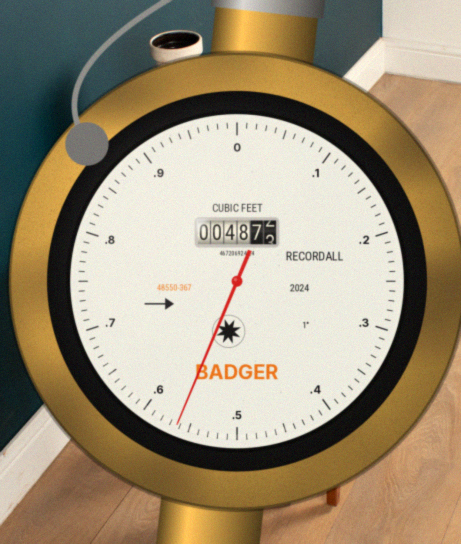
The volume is {"value": 4872.56, "unit": "ft³"}
